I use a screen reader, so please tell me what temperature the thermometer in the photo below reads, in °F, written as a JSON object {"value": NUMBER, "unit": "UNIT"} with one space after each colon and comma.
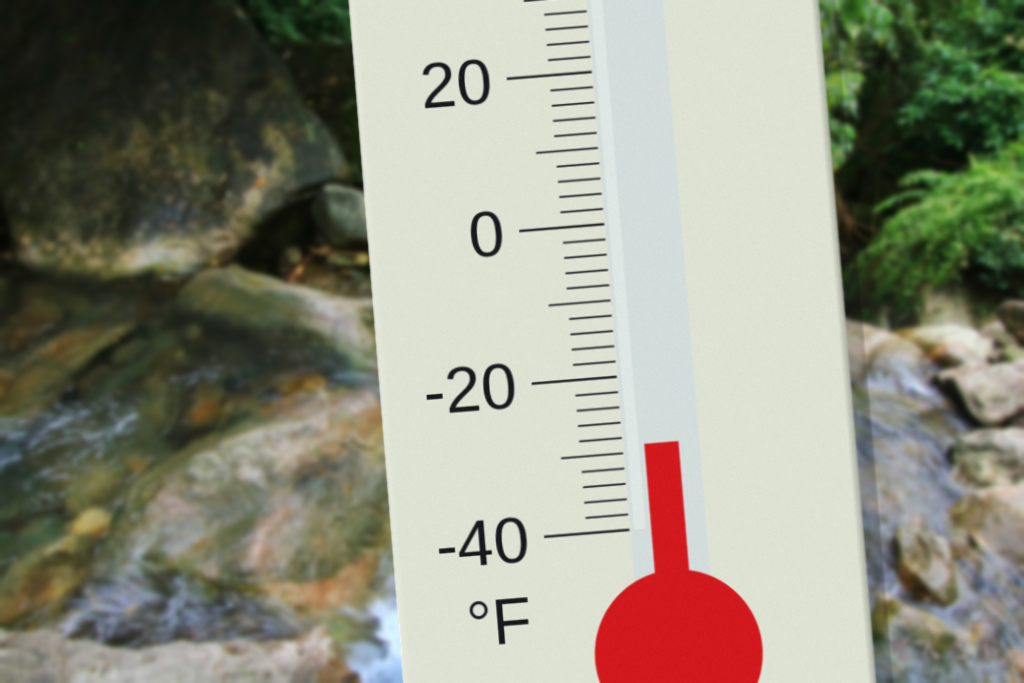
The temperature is {"value": -29, "unit": "°F"}
